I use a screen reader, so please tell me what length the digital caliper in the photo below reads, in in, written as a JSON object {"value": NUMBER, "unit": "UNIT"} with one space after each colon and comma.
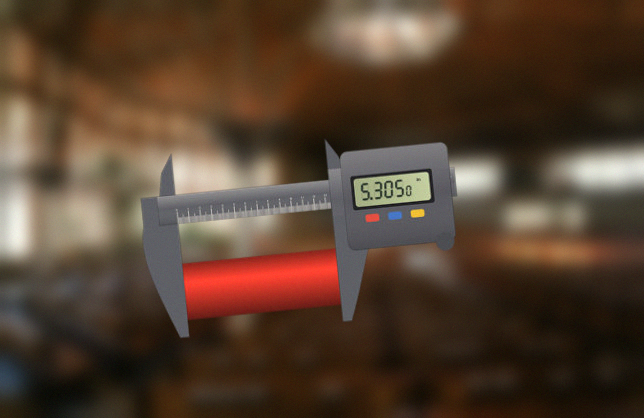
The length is {"value": 5.3050, "unit": "in"}
